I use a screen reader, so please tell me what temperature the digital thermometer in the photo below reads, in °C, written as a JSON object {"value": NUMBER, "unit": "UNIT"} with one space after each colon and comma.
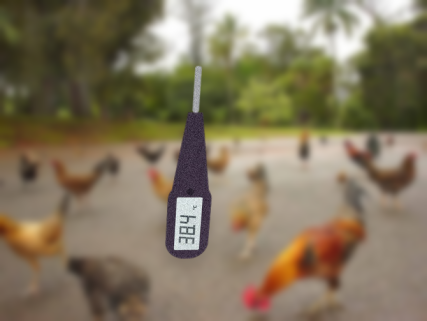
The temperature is {"value": 38.4, "unit": "°C"}
